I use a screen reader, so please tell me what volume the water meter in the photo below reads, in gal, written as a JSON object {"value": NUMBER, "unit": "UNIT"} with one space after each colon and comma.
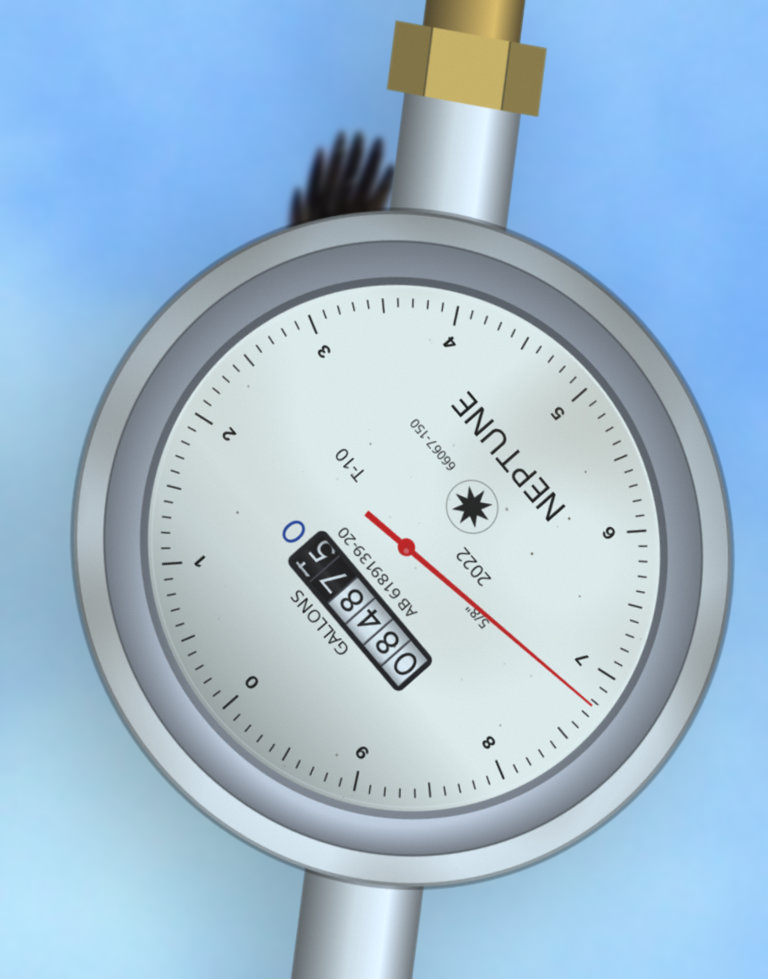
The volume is {"value": 848747.2, "unit": "gal"}
